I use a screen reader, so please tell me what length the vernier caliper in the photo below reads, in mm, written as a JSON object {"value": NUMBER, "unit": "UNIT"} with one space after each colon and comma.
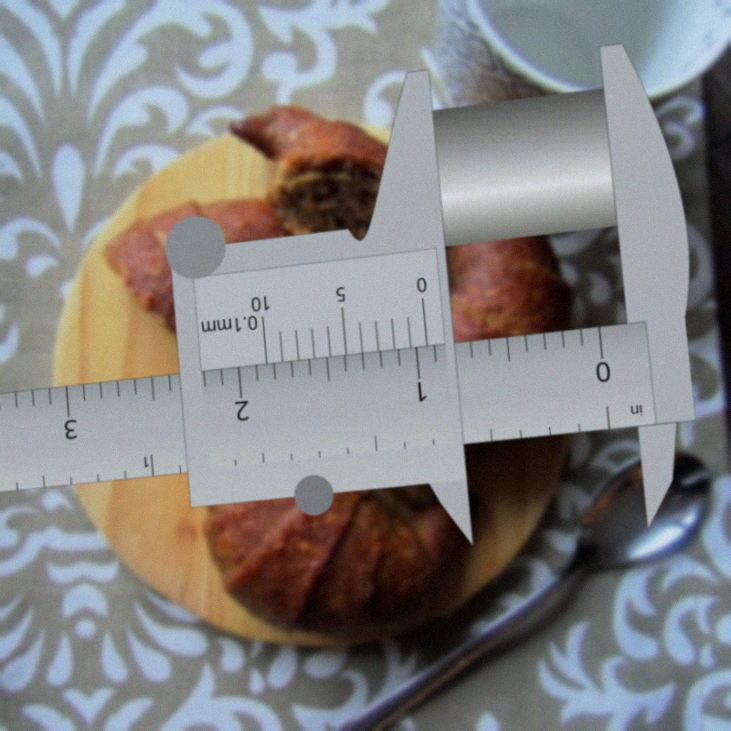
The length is {"value": 9.4, "unit": "mm"}
